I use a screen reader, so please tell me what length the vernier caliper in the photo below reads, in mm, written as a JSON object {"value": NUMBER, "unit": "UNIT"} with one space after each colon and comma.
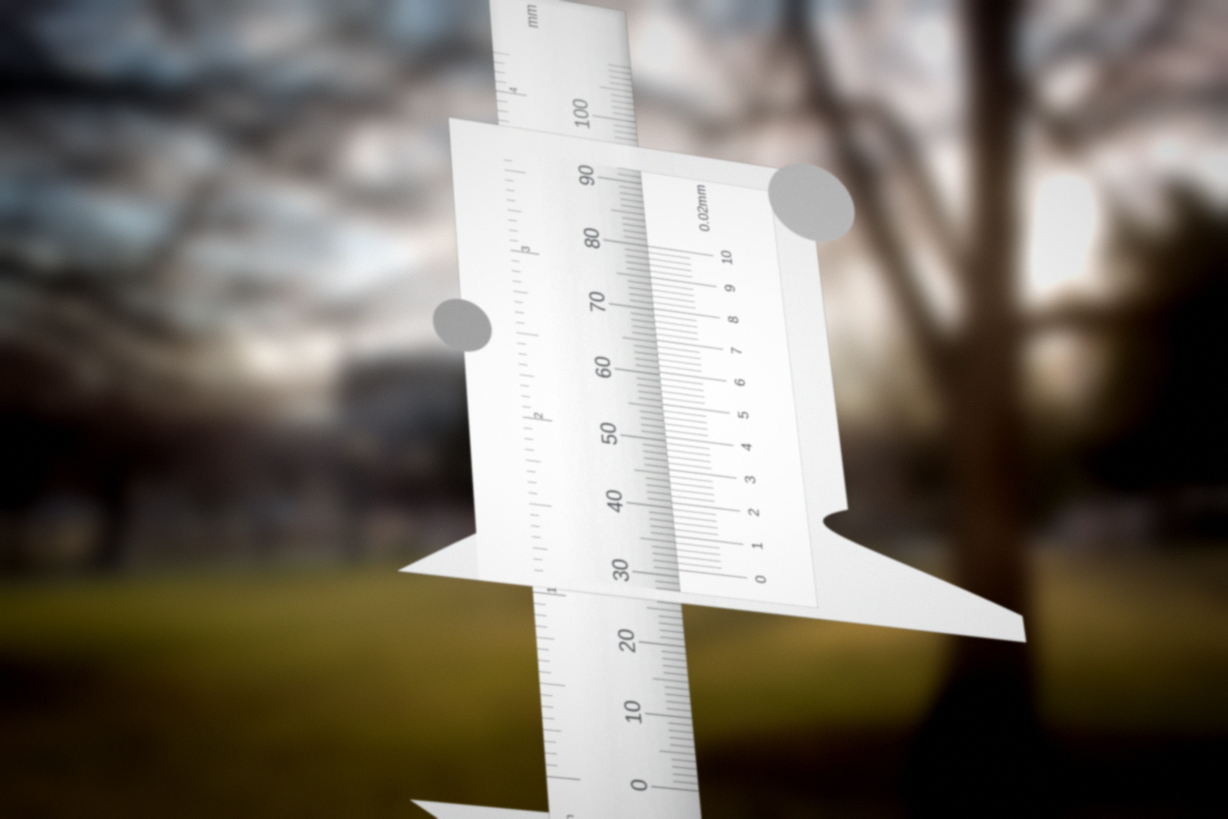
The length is {"value": 31.0, "unit": "mm"}
